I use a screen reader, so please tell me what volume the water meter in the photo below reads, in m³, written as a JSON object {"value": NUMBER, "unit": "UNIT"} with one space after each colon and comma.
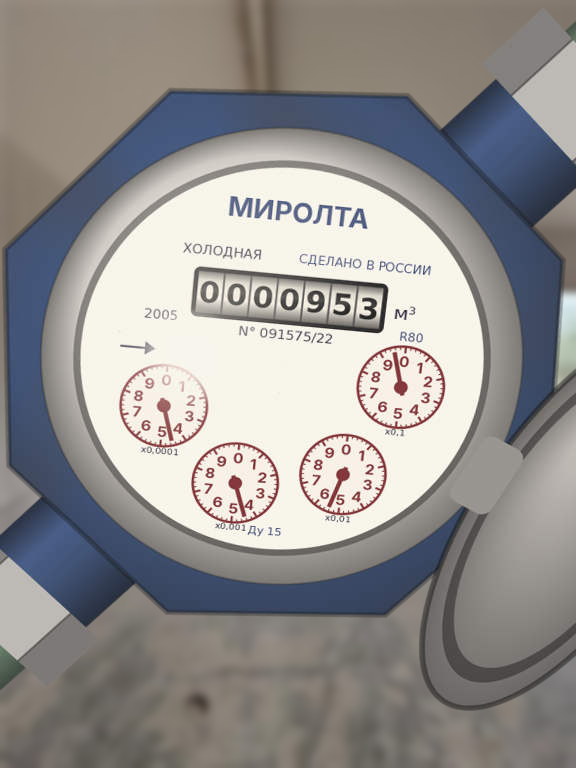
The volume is {"value": 952.9544, "unit": "m³"}
